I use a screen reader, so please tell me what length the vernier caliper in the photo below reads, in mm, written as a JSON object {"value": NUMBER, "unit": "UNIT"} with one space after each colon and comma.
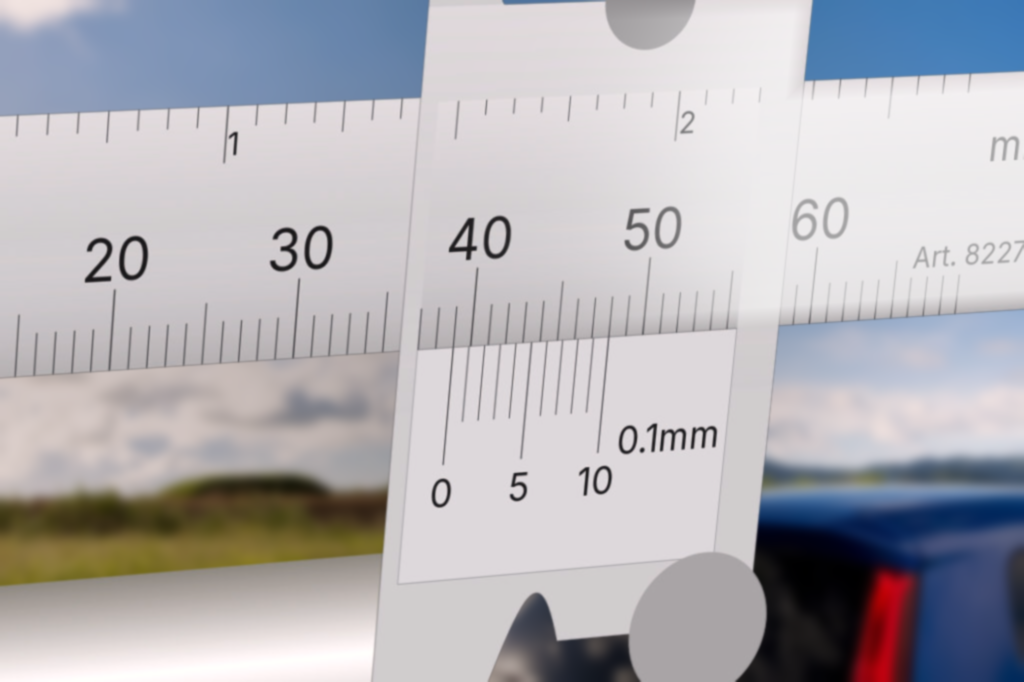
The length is {"value": 39.0, "unit": "mm"}
